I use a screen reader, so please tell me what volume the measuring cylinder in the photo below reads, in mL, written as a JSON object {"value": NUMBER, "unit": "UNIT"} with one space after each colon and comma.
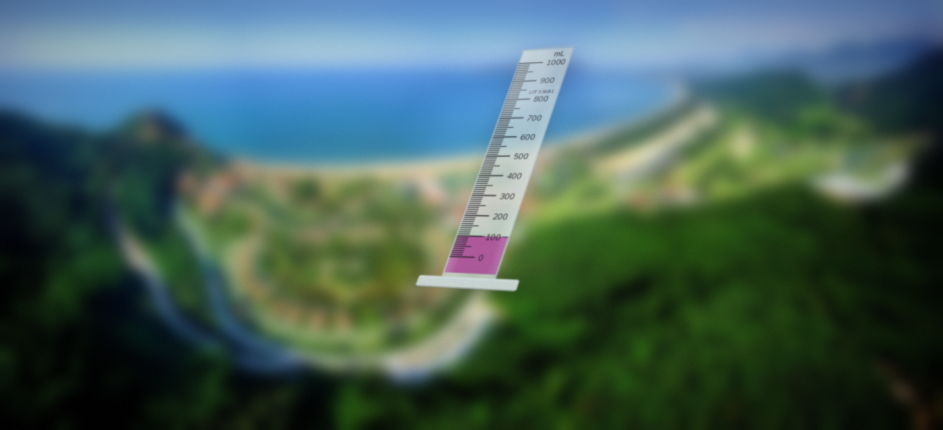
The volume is {"value": 100, "unit": "mL"}
